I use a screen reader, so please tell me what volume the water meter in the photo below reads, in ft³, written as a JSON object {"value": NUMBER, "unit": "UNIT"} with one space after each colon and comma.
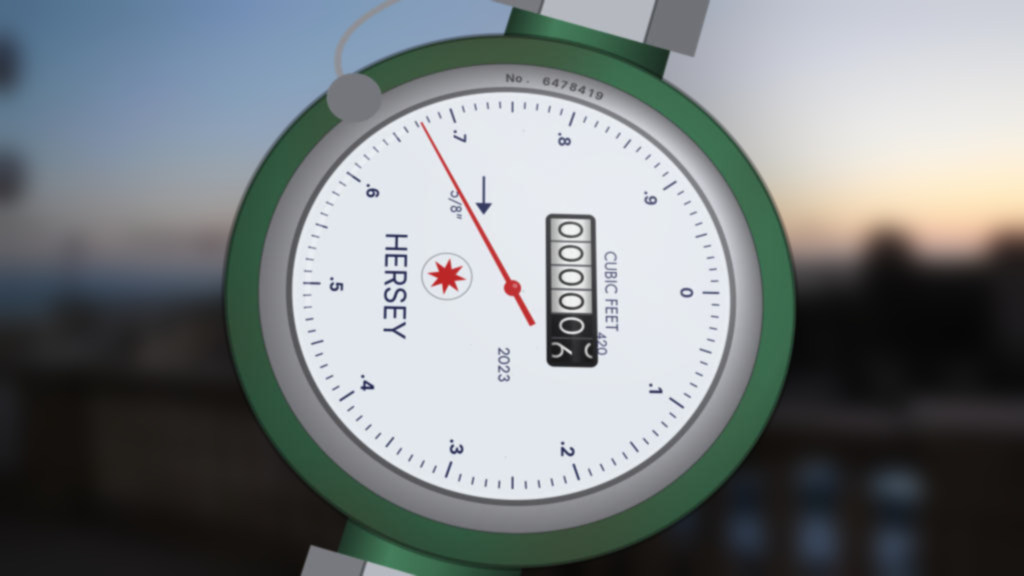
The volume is {"value": 5.67, "unit": "ft³"}
